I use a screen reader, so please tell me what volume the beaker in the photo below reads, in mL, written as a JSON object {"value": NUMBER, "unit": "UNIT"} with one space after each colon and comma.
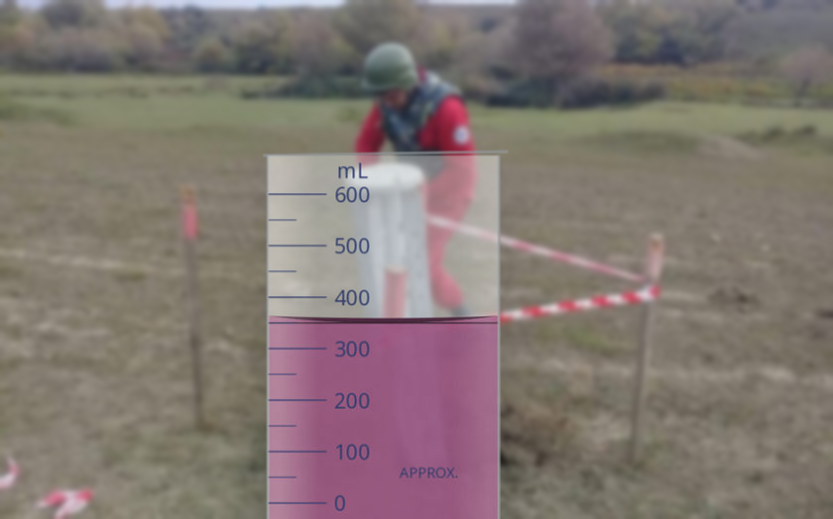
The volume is {"value": 350, "unit": "mL"}
